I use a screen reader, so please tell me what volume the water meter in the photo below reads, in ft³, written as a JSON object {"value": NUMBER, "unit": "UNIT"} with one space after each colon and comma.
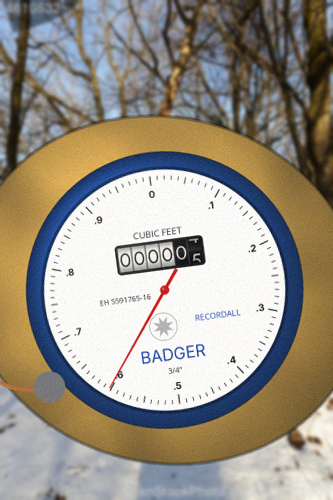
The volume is {"value": 4.60, "unit": "ft³"}
